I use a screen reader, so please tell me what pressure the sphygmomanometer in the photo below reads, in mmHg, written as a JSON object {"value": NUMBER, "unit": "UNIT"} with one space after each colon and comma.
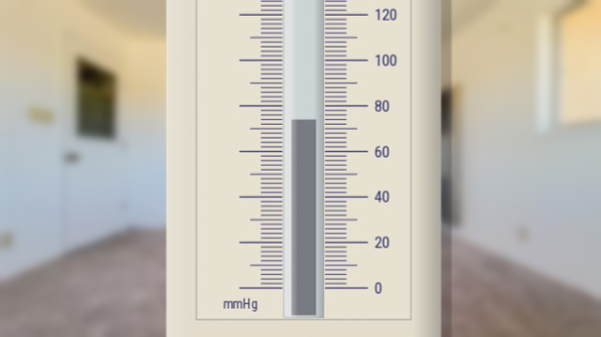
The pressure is {"value": 74, "unit": "mmHg"}
